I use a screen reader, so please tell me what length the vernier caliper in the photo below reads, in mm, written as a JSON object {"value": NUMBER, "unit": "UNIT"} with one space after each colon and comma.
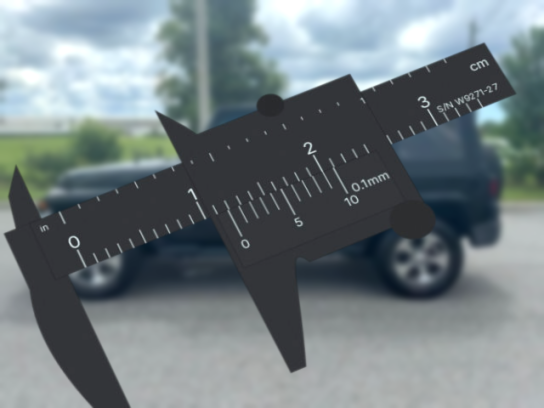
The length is {"value": 11.9, "unit": "mm"}
